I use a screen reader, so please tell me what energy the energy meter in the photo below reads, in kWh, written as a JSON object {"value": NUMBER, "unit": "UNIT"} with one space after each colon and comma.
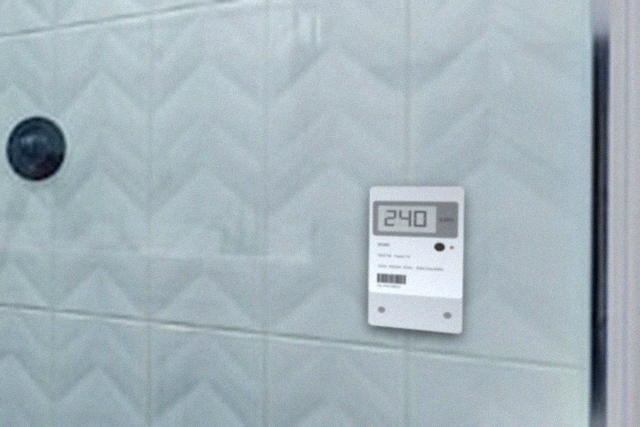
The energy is {"value": 240, "unit": "kWh"}
